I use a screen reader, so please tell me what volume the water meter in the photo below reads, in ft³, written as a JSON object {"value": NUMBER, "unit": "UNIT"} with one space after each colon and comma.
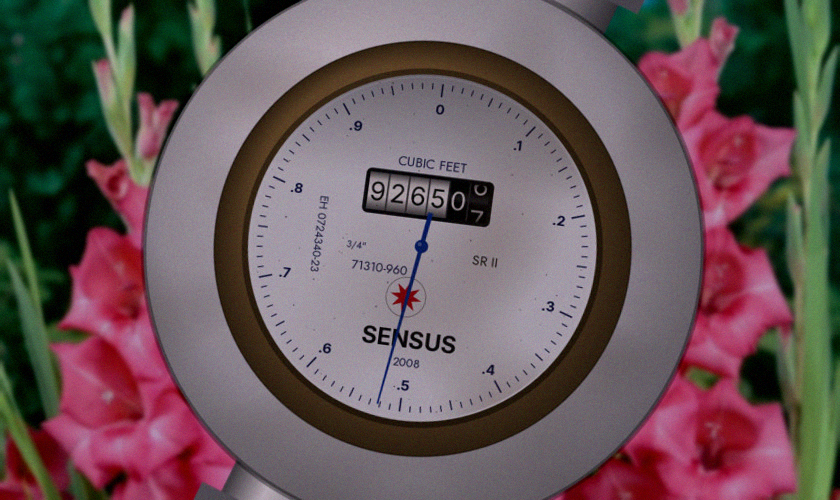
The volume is {"value": 926506.52, "unit": "ft³"}
